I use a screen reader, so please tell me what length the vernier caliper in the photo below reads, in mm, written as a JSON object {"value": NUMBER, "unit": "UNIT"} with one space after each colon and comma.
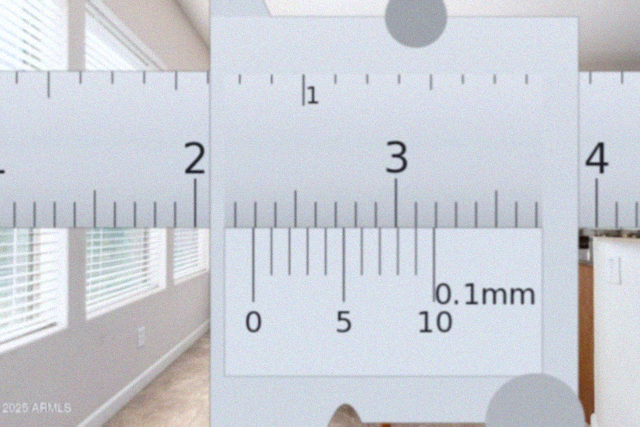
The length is {"value": 22.9, "unit": "mm"}
